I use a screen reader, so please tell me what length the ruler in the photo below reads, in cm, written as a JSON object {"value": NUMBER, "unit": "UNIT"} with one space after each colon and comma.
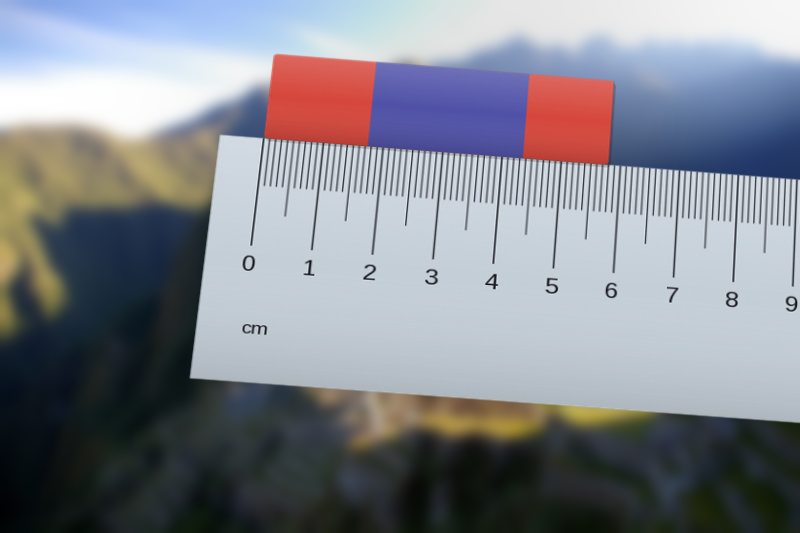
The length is {"value": 5.8, "unit": "cm"}
